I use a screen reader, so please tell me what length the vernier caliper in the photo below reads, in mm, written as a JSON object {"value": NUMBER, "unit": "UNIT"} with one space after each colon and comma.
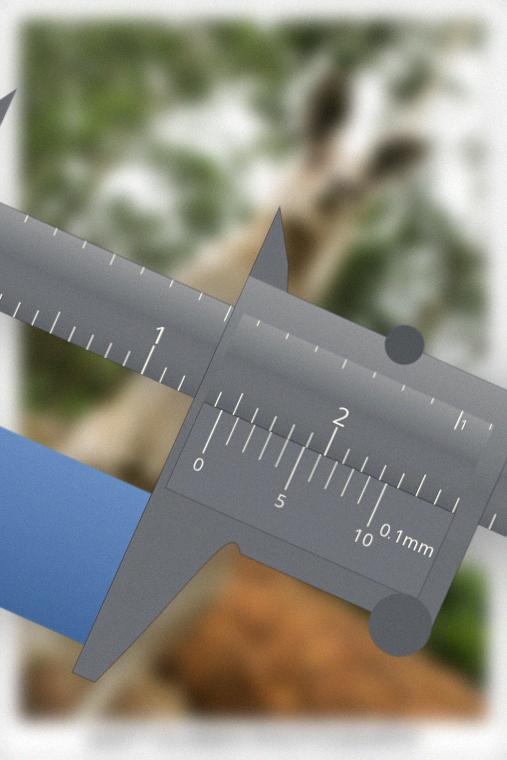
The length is {"value": 14.4, "unit": "mm"}
